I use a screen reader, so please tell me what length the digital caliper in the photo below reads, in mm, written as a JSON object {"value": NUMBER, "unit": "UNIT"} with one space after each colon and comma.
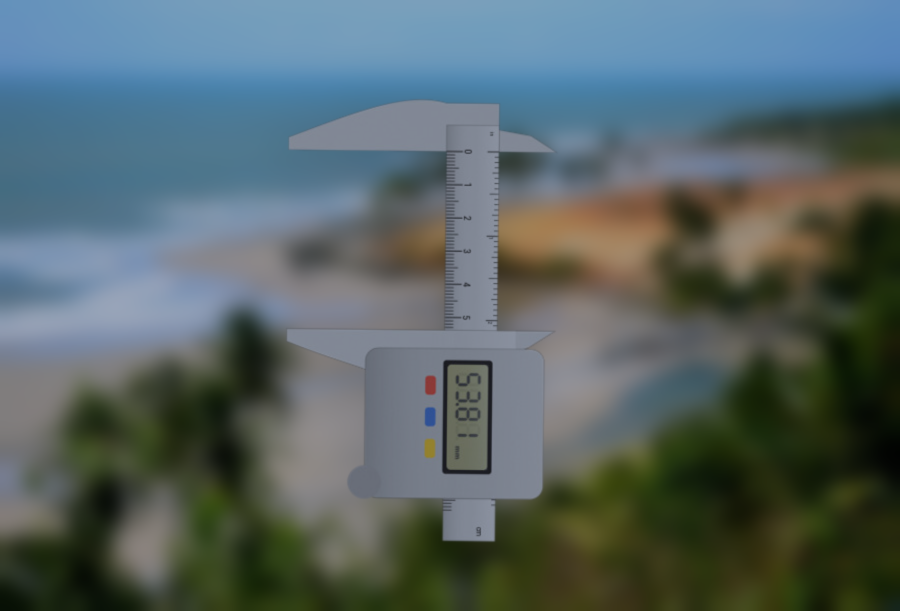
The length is {"value": 53.81, "unit": "mm"}
